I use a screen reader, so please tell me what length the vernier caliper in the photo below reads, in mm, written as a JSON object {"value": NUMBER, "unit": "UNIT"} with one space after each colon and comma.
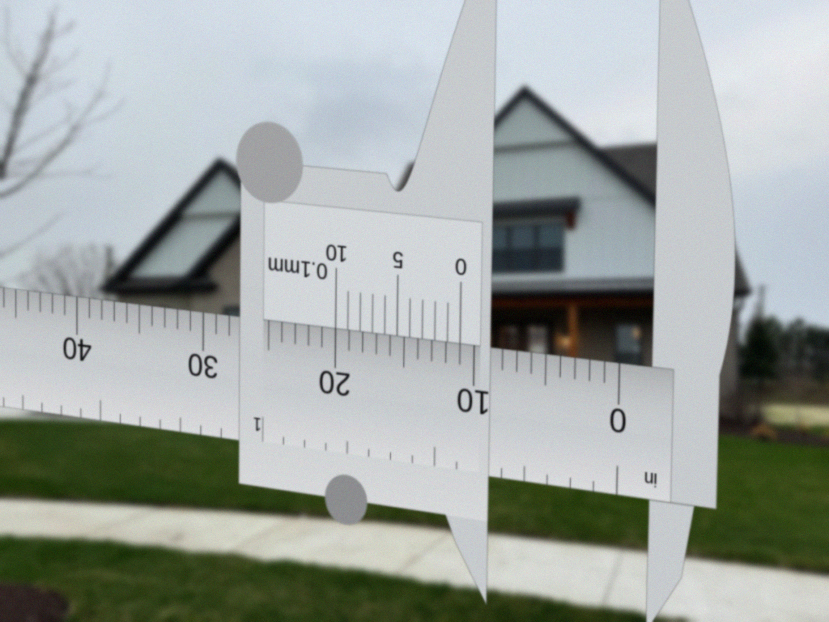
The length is {"value": 11.0, "unit": "mm"}
